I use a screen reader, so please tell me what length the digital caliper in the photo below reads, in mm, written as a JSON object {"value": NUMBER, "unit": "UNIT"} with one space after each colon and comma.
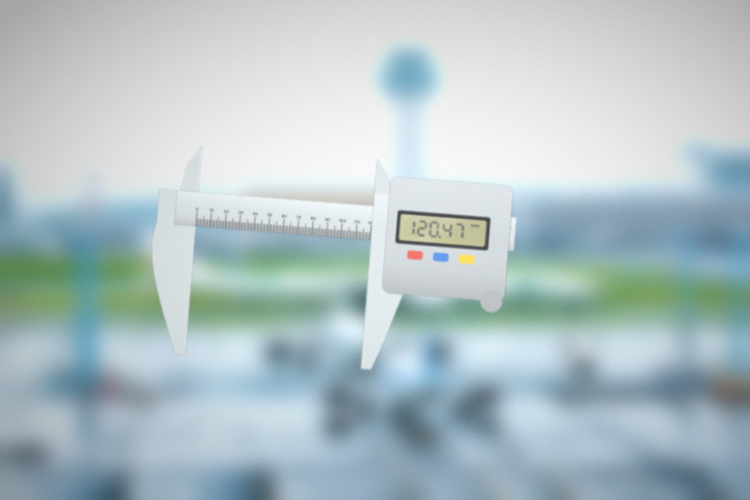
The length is {"value": 120.47, "unit": "mm"}
